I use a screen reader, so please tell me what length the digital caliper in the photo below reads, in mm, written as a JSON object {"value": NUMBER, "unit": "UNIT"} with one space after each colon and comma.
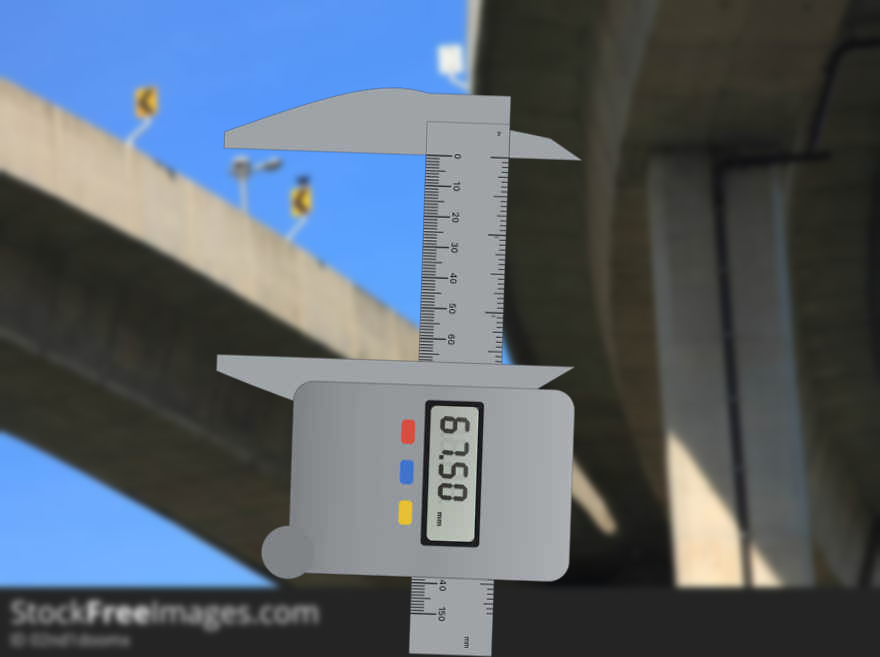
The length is {"value": 67.50, "unit": "mm"}
